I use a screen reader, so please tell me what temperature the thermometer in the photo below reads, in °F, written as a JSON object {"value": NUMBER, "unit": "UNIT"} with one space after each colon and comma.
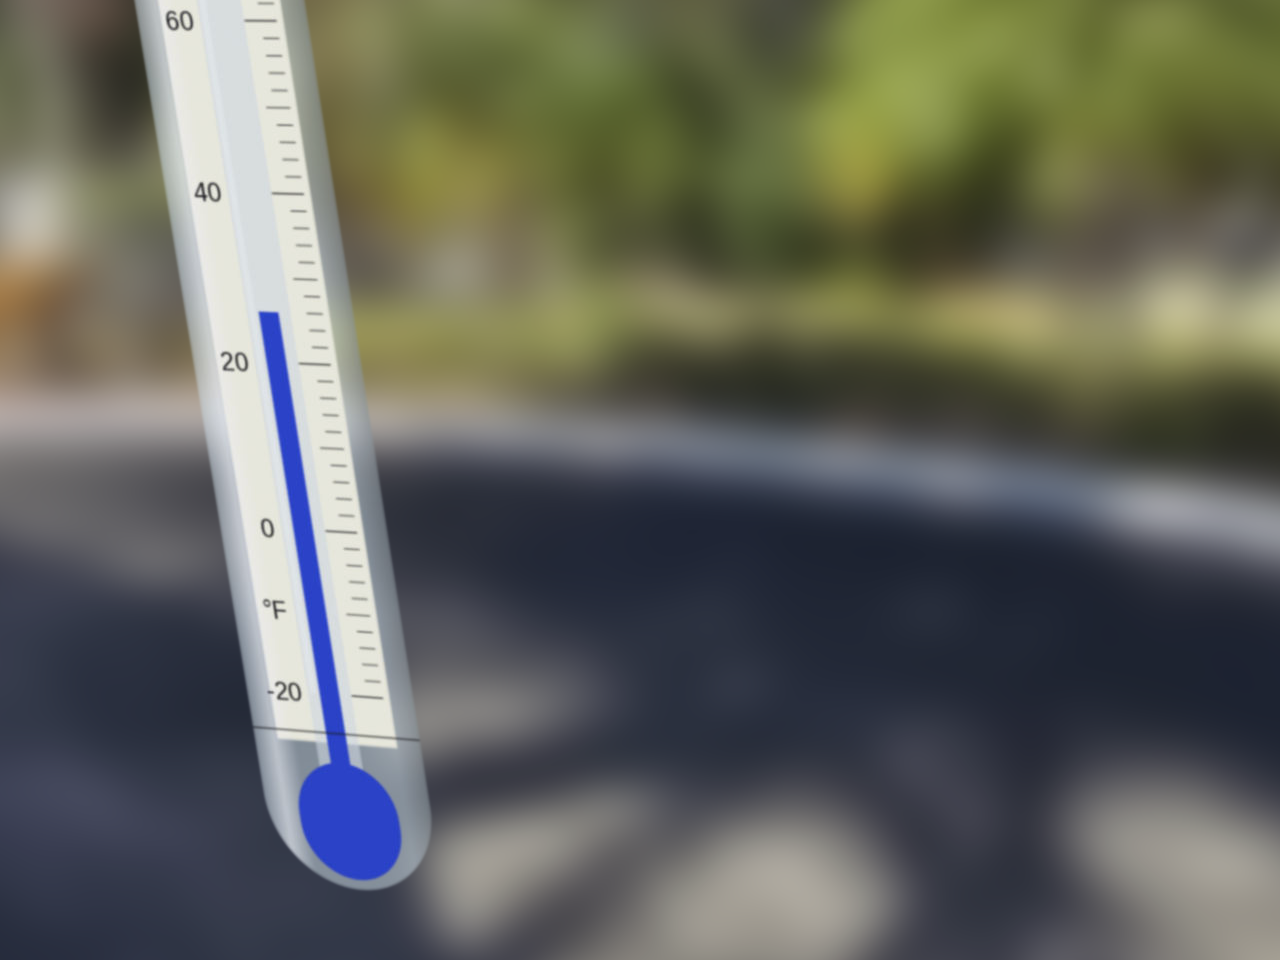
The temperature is {"value": 26, "unit": "°F"}
